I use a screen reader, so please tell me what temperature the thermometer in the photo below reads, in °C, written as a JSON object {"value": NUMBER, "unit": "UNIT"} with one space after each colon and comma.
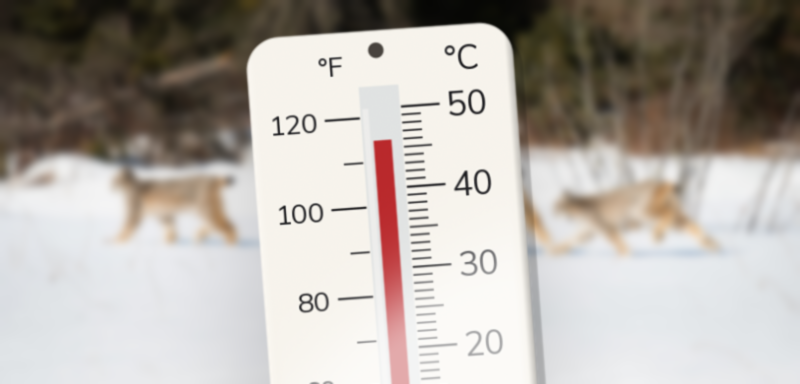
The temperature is {"value": 46, "unit": "°C"}
